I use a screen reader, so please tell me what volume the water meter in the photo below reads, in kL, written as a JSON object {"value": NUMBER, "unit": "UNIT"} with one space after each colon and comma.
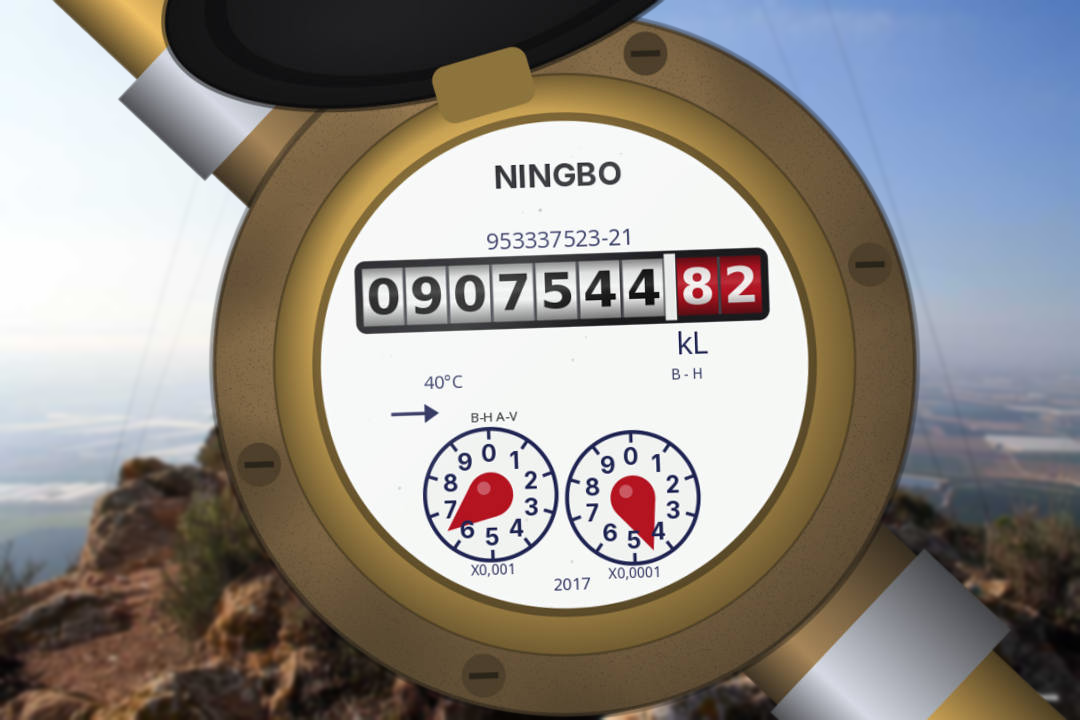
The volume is {"value": 907544.8264, "unit": "kL"}
